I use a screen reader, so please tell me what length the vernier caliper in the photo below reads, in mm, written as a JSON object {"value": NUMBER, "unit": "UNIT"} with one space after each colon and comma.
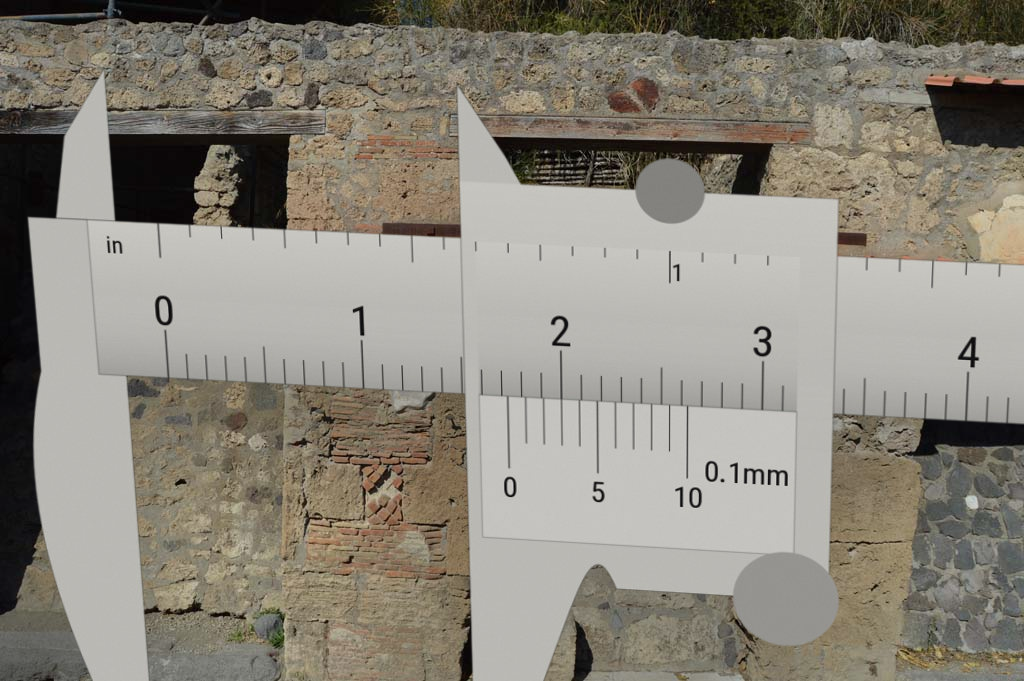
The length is {"value": 17.3, "unit": "mm"}
